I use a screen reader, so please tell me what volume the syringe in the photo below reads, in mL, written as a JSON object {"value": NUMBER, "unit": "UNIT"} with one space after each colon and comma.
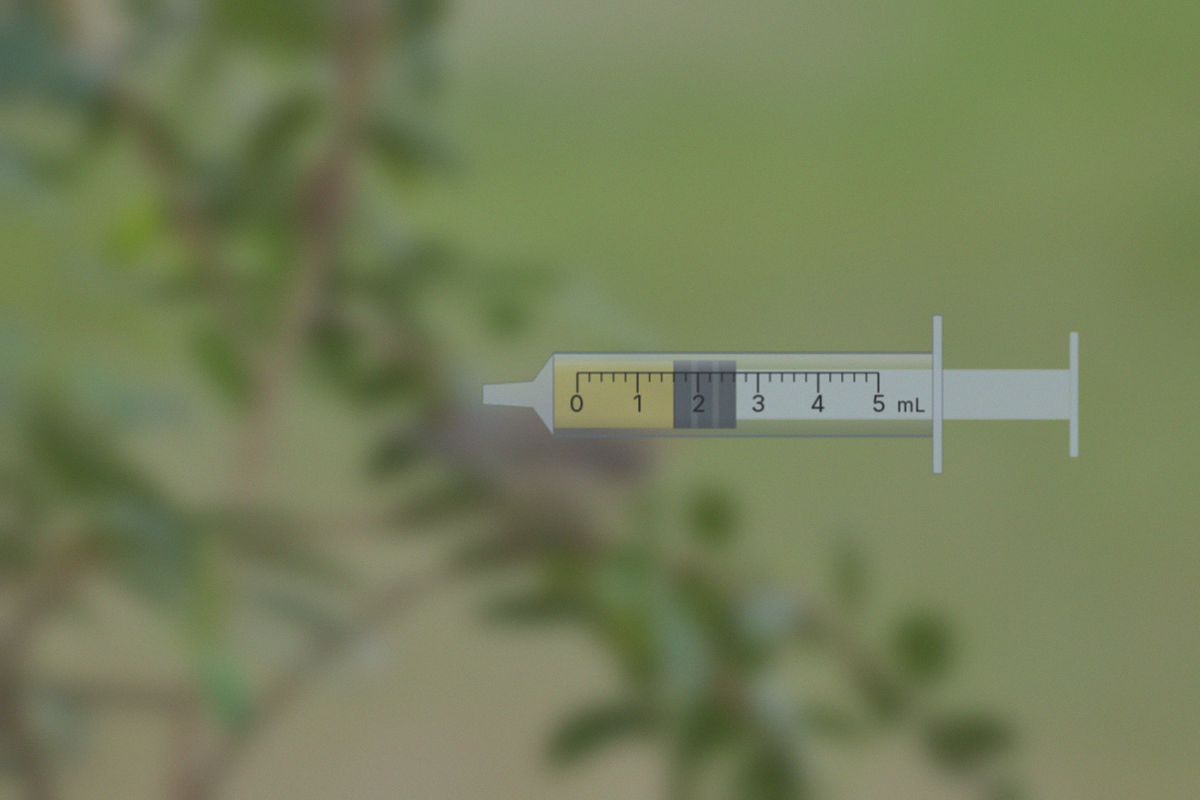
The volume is {"value": 1.6, "unit": "mL"}
